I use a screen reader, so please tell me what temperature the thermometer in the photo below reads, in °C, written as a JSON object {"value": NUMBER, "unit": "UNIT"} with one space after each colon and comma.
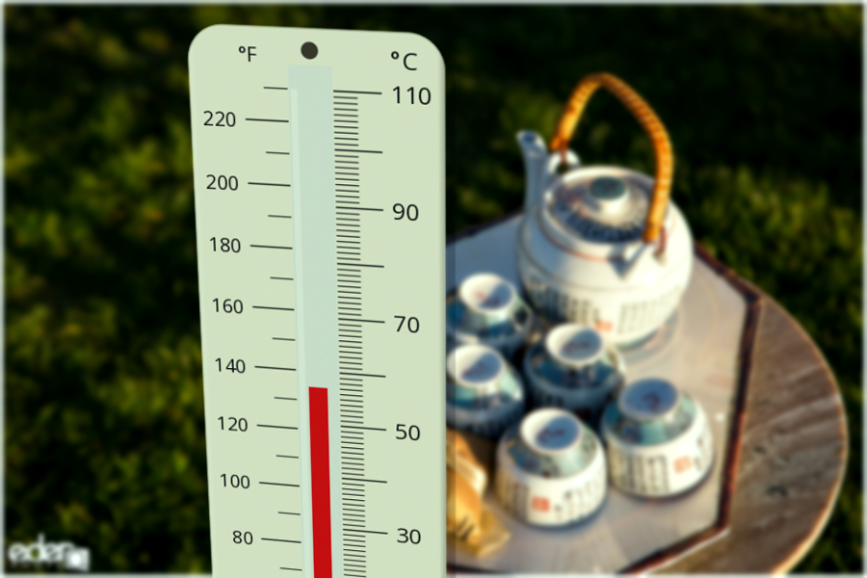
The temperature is {"value": 57, "unit": "°C"}
